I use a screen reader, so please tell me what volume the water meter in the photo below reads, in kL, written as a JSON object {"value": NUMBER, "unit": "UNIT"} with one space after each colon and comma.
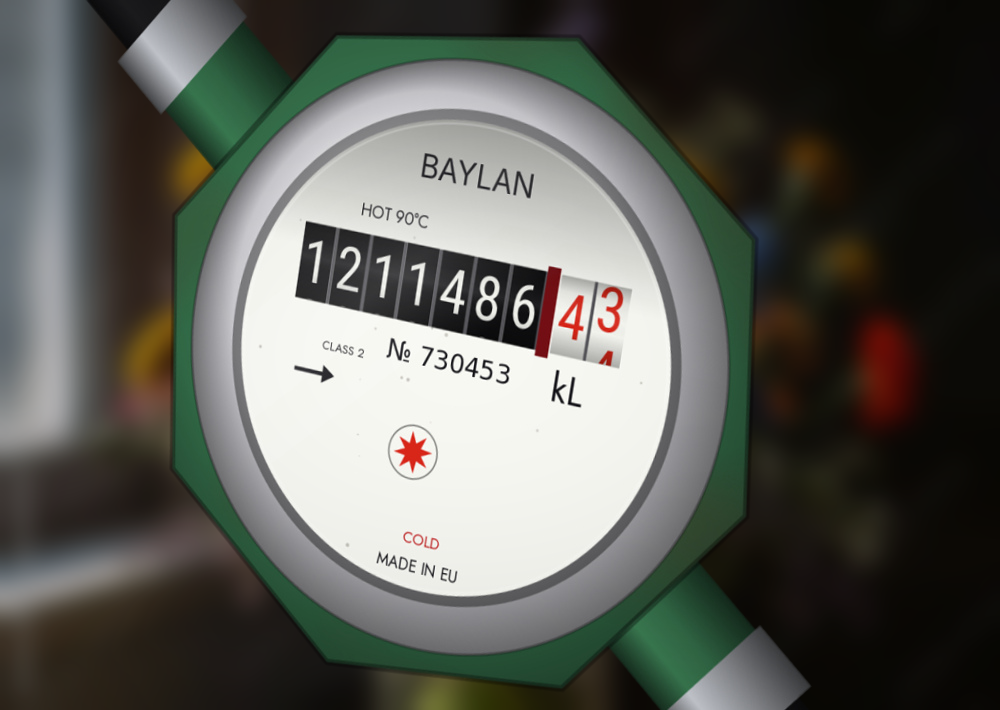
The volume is {"value": 1211486.43, "unit": "kL"}
